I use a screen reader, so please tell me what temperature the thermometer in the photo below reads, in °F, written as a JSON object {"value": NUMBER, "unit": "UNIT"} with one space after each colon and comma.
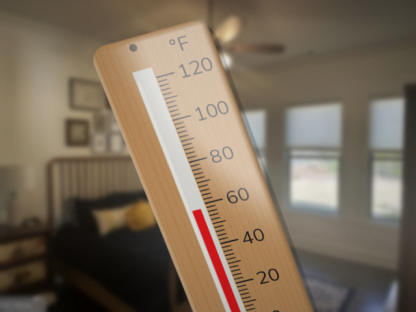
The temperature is {"value": 58, "unit": "°F"}
